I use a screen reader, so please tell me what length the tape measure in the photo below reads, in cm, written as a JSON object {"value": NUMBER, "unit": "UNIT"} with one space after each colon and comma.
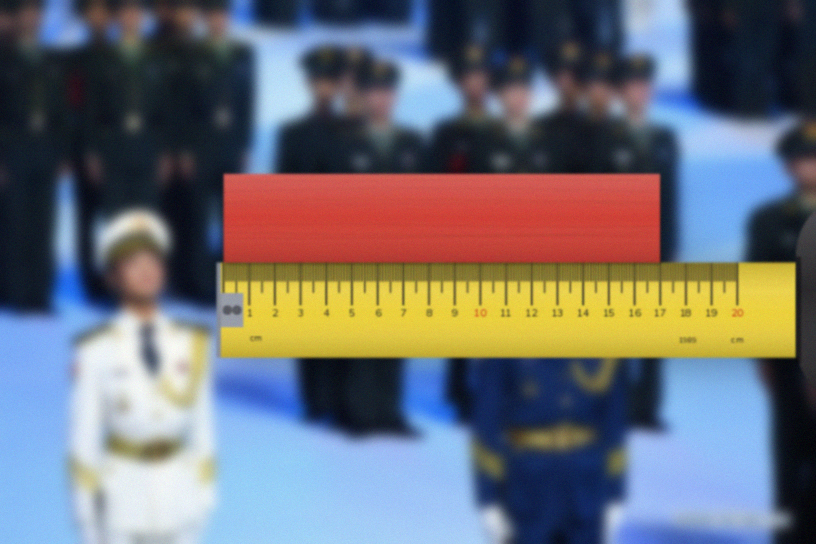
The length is {"value": 17, "unit": "cm"}
